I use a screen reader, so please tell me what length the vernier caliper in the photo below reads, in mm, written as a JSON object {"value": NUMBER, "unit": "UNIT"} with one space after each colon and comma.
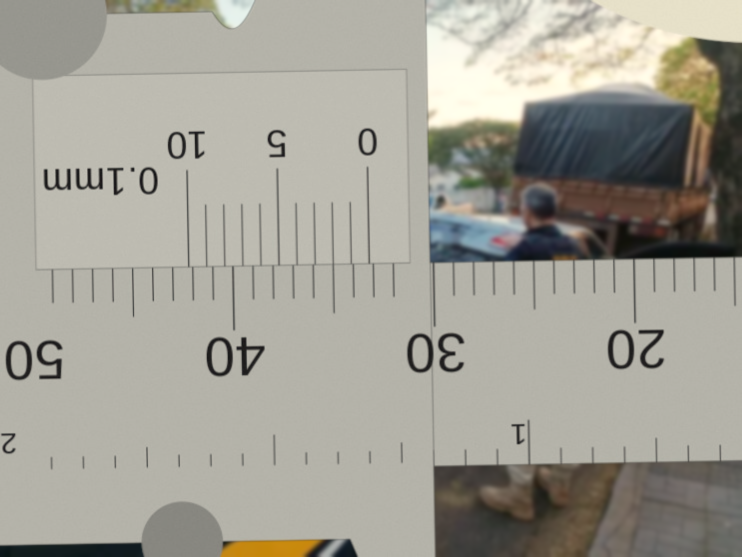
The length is {"value": 33.2, "unit": "mm"}
